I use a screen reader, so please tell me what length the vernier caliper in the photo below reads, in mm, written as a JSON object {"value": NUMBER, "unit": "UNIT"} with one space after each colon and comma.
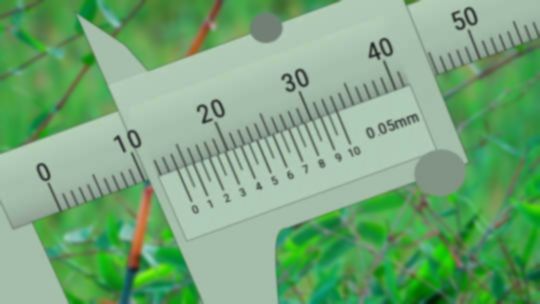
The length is {"value": 14.0, "unit": "mm"}
